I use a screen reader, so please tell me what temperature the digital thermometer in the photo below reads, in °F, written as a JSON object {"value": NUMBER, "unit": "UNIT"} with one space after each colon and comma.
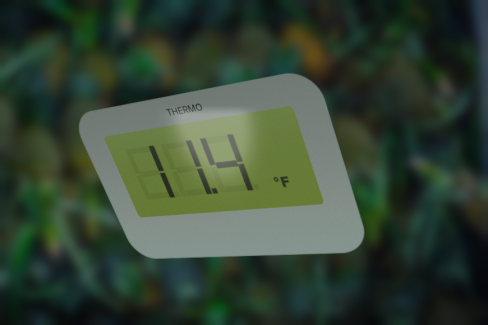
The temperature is {"value": 11.4, "unit": "°F"}
